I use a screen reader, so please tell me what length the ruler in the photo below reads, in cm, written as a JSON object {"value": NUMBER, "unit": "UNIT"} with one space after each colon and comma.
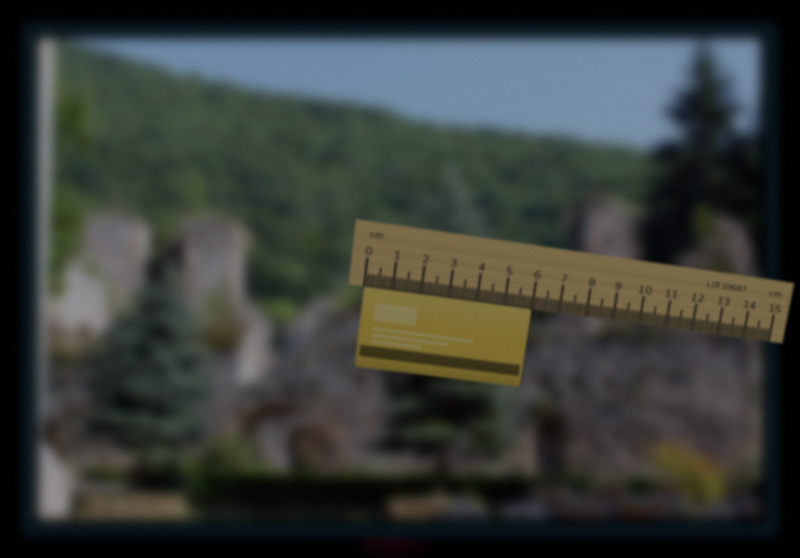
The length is {"value": 6, "unit": "cm"}
